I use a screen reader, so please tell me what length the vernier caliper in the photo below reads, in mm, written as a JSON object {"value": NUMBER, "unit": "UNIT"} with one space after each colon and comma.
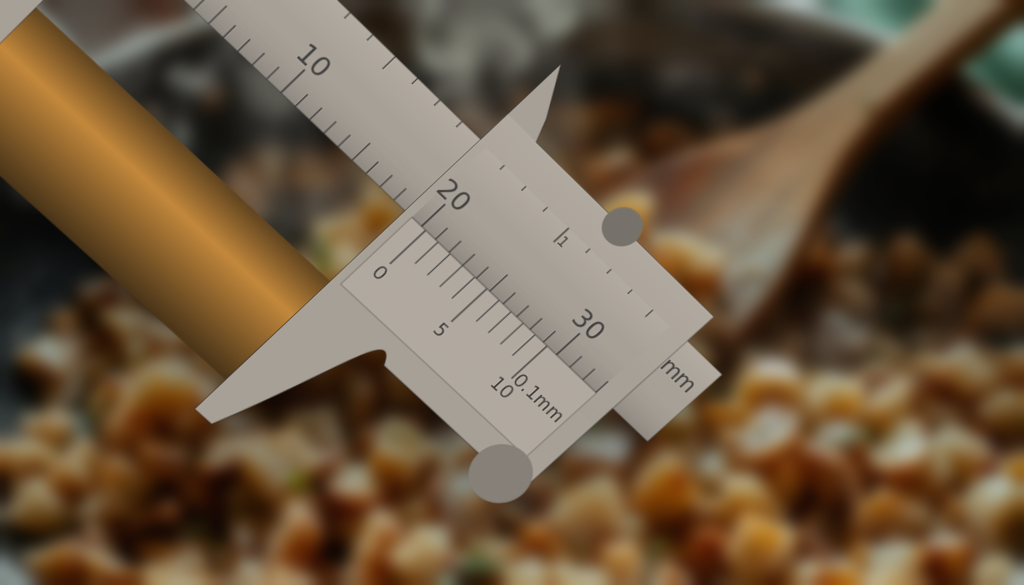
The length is {"value": 20.3, "unit": "mm"}
